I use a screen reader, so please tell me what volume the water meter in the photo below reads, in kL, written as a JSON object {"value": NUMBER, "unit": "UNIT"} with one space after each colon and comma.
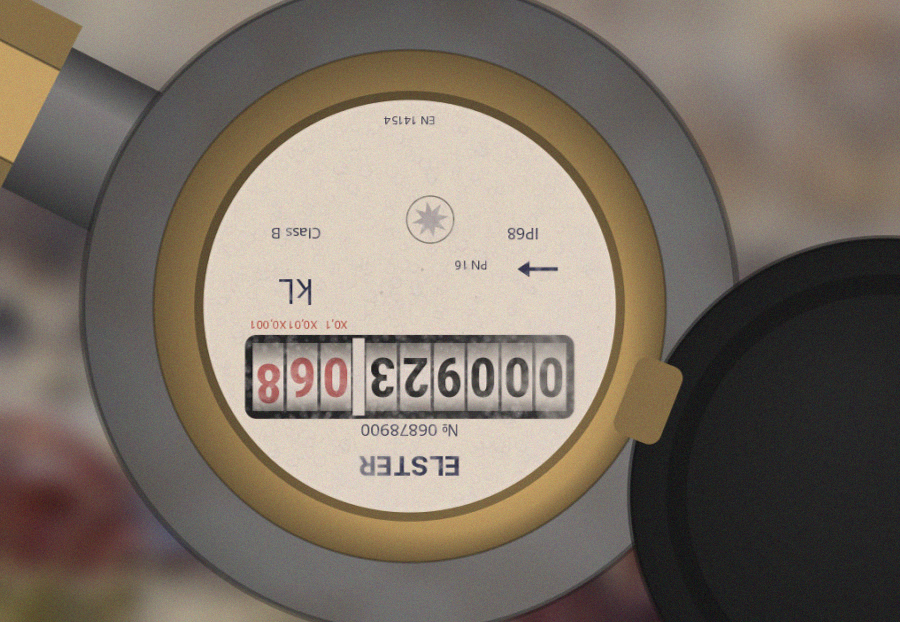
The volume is {"value": 923.068, "unit": "kL"}
